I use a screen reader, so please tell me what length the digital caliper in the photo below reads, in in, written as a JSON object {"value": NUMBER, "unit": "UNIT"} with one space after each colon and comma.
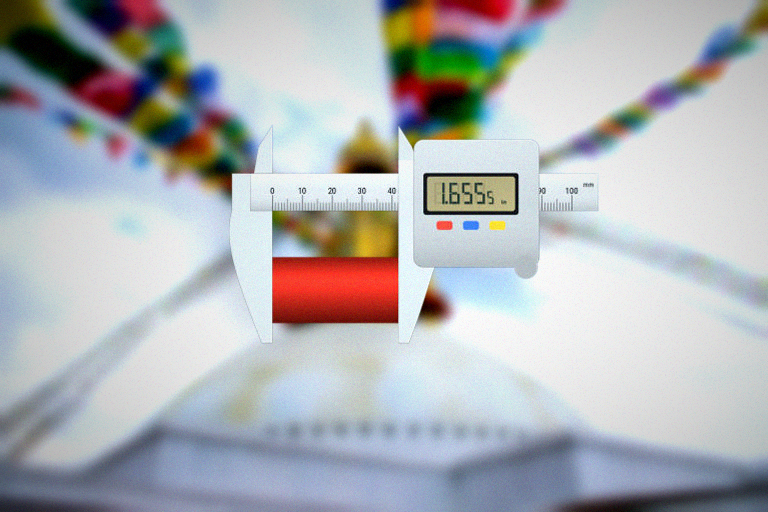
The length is {"value": 1.6555, "unit": "in"}
